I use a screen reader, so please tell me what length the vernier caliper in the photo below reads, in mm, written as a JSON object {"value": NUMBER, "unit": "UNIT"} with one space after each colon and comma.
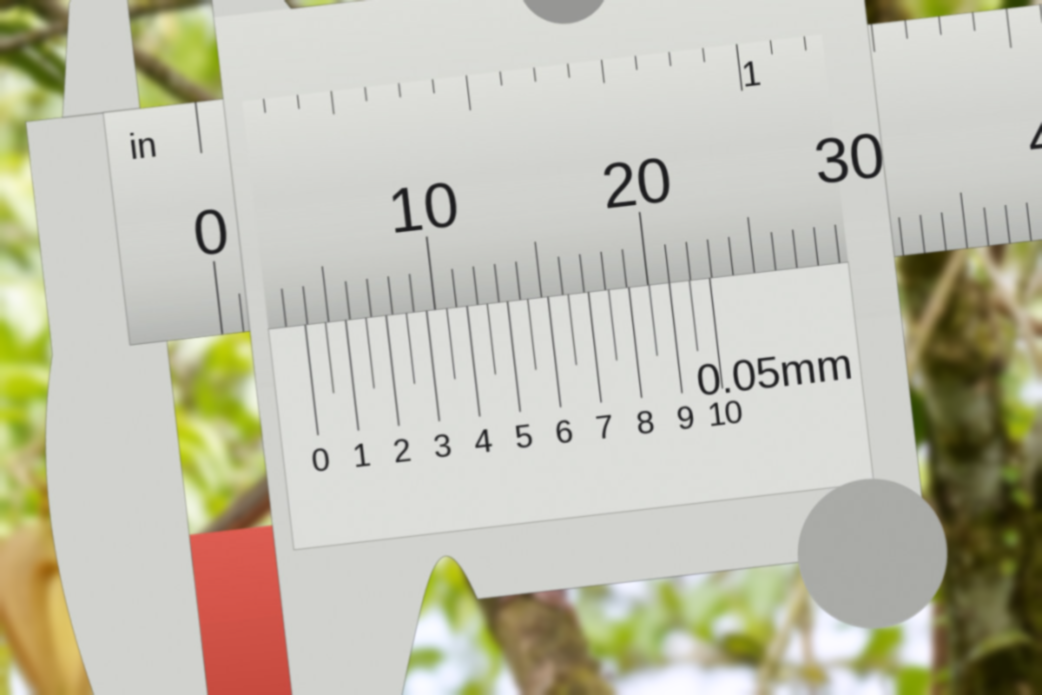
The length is {"value": 3.9, "unit": "mm"}
